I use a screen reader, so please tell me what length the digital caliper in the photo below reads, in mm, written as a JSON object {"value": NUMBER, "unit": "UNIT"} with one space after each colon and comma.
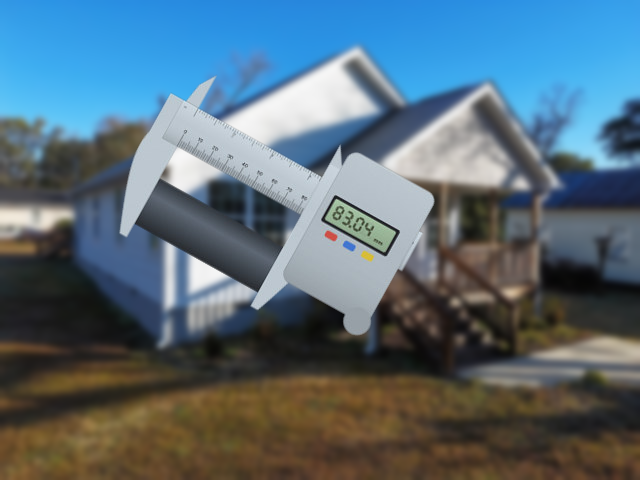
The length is {"value": 83.04, "unit": "mm"}
